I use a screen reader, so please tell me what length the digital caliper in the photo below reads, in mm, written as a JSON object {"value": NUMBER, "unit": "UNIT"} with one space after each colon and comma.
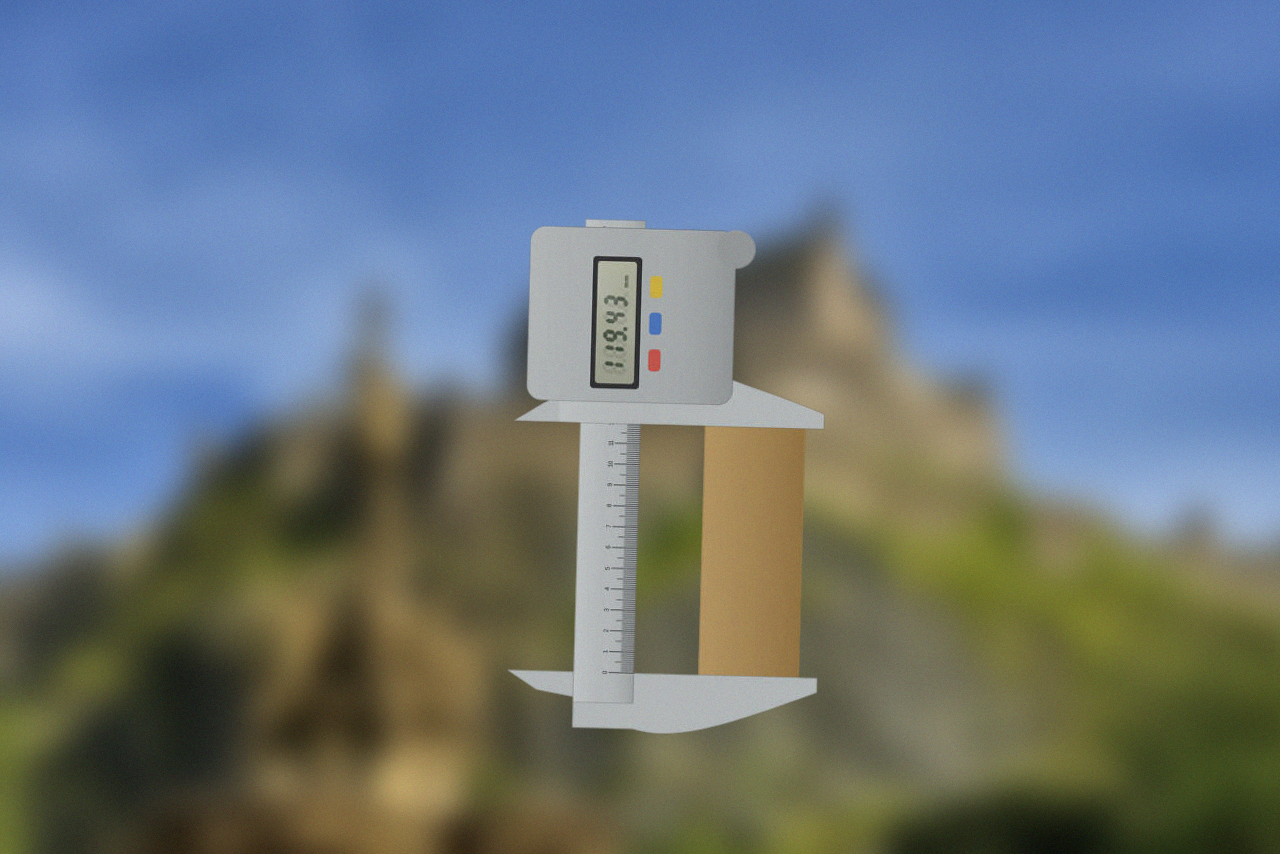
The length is {"value": 119.43, "unit": "mm"}
